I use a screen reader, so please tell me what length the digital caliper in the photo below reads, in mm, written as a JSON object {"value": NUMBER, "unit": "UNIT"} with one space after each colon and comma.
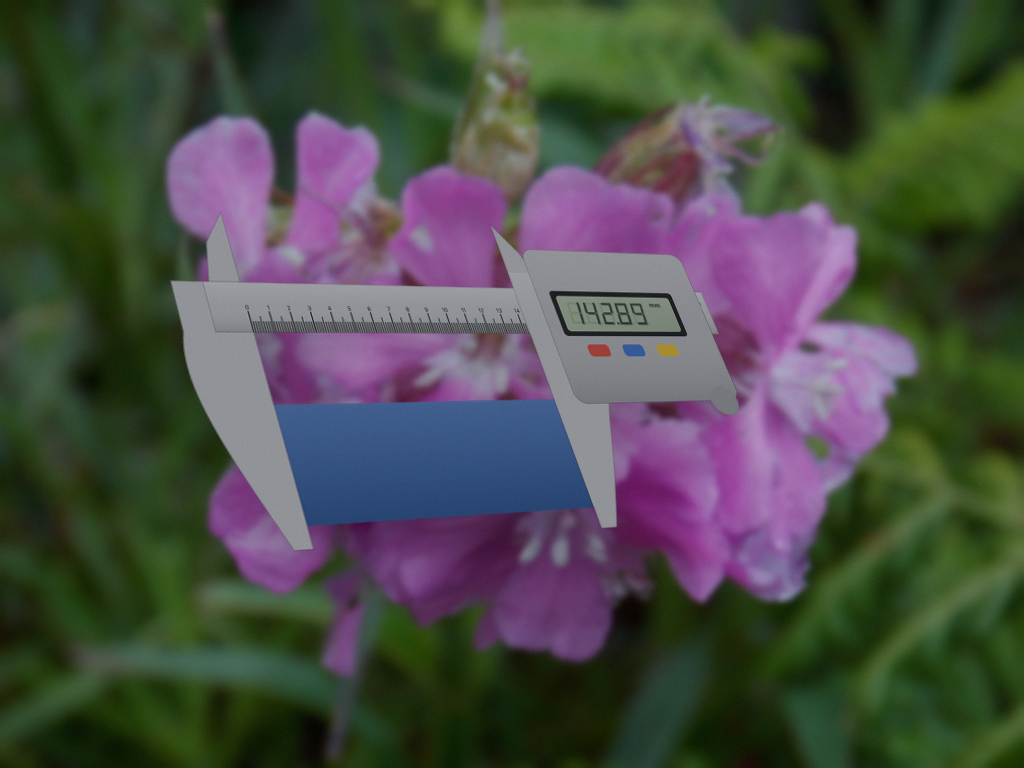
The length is {"value": 142.89, "unit": "mm"}
